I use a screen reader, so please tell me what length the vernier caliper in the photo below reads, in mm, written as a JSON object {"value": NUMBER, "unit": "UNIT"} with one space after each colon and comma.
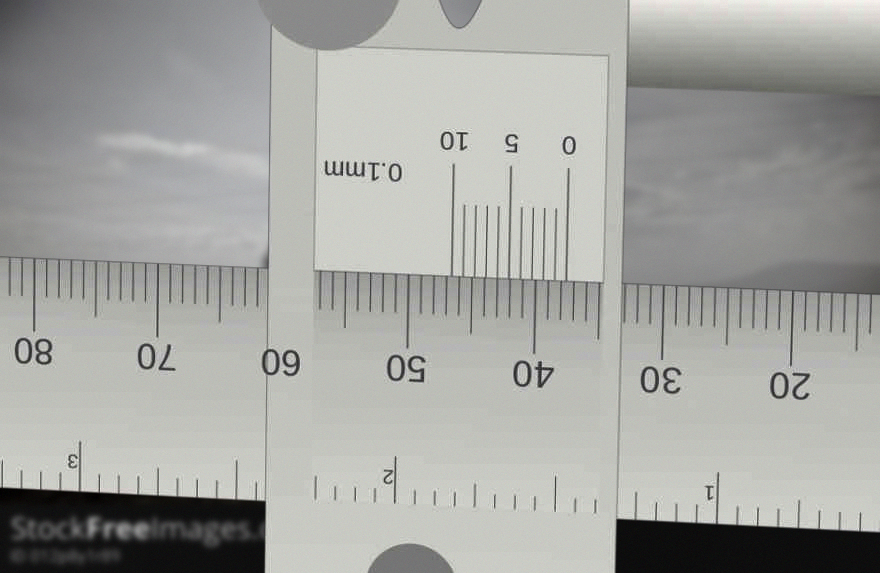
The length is {"value": 37.6, "unit": "mm"}
